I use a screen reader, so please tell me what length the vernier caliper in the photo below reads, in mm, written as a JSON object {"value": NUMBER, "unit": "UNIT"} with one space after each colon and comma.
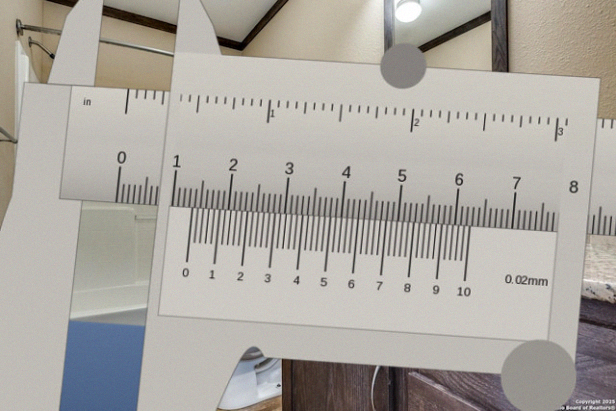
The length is {"value": 13.6, "unit": "mm"}
